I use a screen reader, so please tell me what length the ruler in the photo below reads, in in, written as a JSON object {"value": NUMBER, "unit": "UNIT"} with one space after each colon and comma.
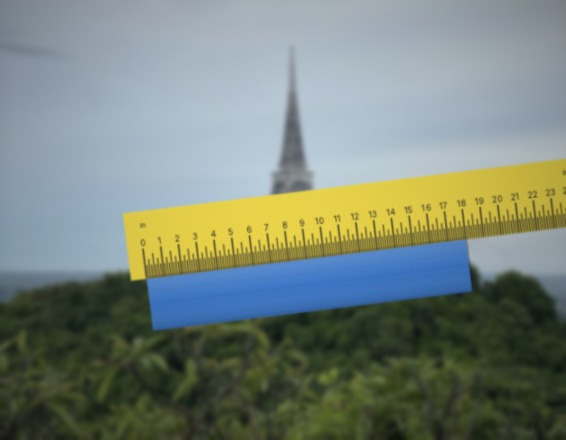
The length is {"value": 18, "unit": "in"}
